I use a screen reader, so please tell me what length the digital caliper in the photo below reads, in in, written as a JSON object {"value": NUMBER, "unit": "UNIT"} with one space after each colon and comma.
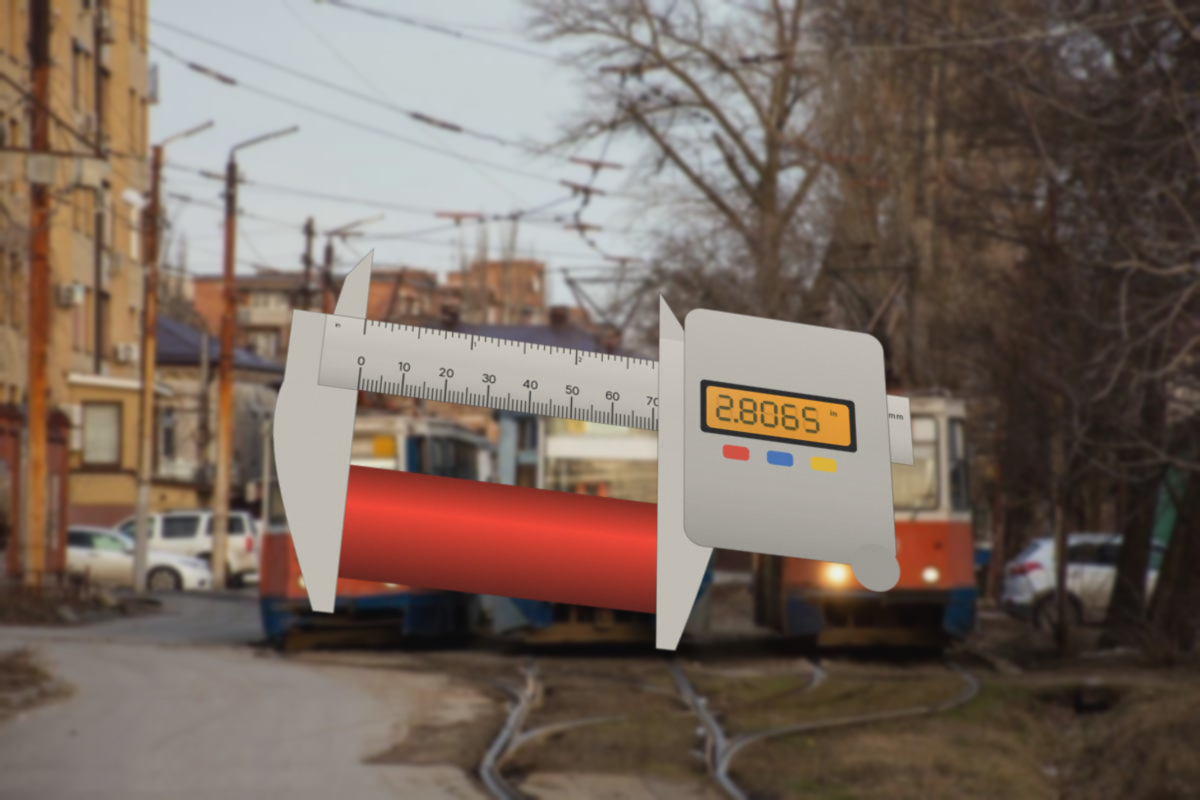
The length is {"value": 2.8065, "unit": "in"}
